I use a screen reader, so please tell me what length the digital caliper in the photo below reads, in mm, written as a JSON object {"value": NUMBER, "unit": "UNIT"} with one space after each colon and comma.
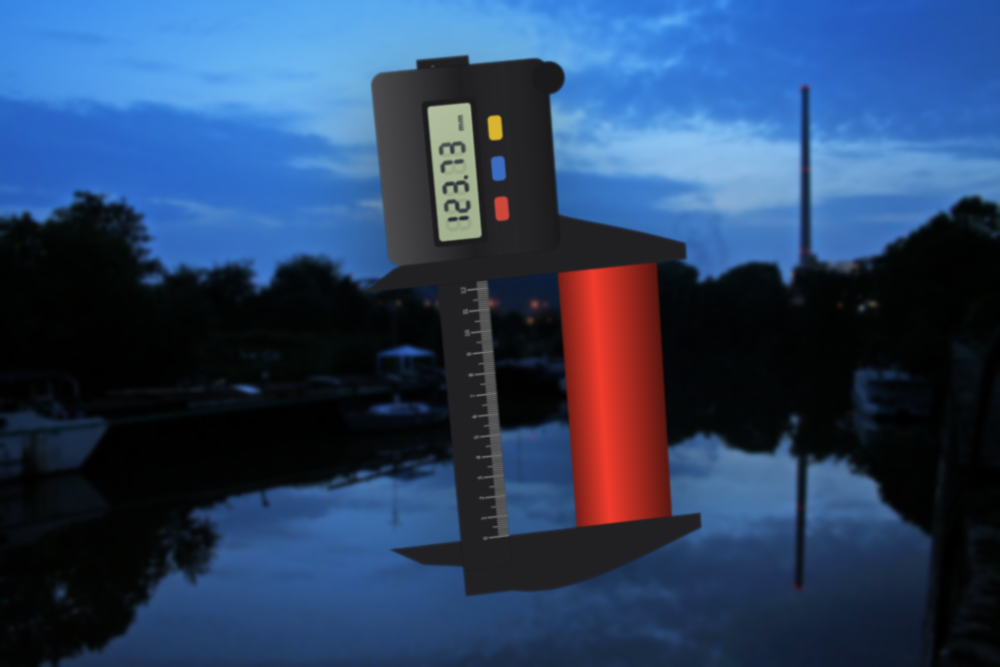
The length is {"value": 123.73, "unit": "mm"}
